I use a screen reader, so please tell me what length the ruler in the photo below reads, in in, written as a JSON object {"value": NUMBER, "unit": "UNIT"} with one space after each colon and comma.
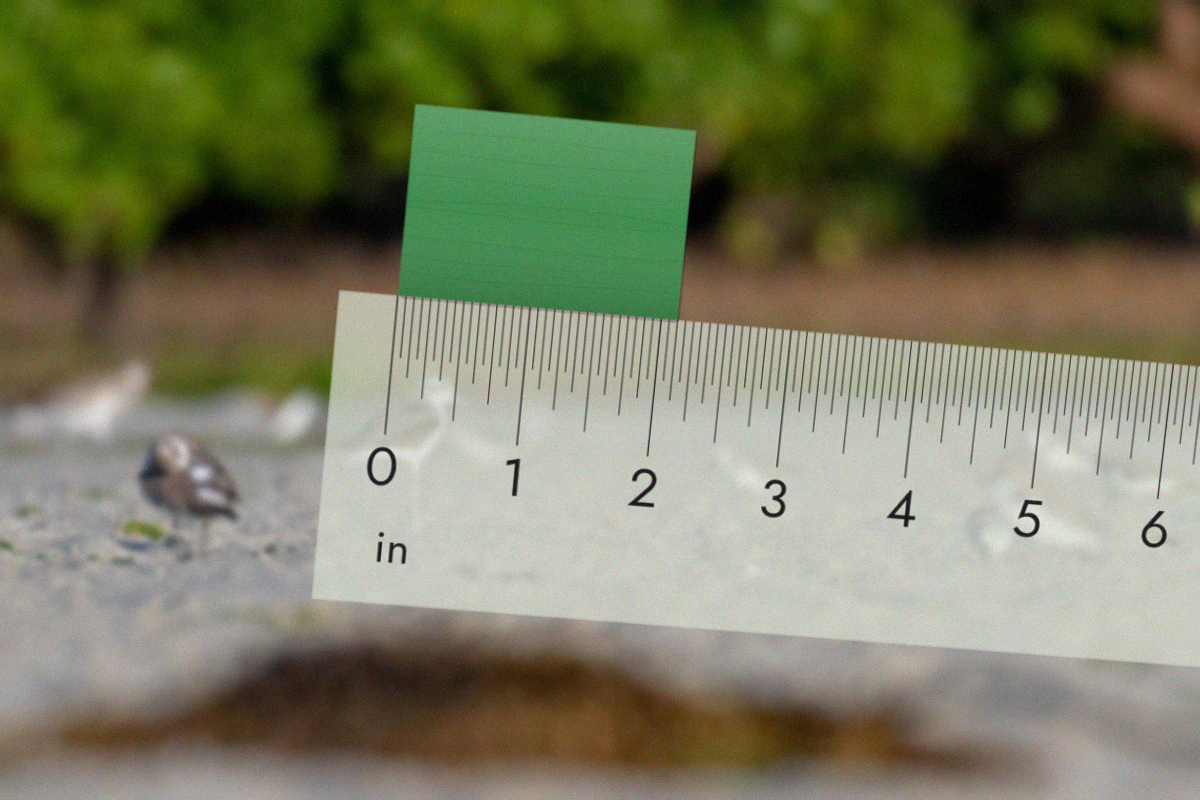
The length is {"value": 2.125, "unit": "in"}
